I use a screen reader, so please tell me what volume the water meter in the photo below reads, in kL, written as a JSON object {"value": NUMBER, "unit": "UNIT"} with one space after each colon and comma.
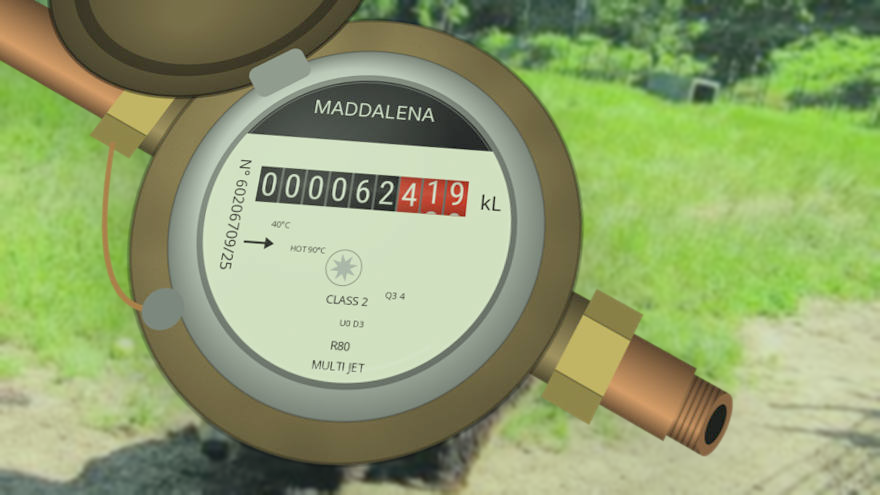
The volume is {"value": 62.419, "unit": "kL"}
